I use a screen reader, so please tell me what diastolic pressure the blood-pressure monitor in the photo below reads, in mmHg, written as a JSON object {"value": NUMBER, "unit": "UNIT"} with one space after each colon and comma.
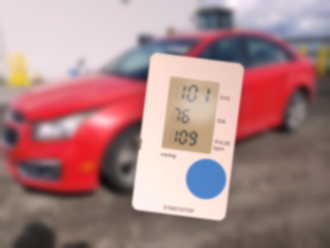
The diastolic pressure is {"value": 76, "unit": "mmHg"}
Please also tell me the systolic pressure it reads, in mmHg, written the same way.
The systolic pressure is {"value": 101, "unit": "mmHg"}
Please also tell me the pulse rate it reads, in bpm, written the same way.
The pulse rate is {"value": 109, "unit": "bpm"}
